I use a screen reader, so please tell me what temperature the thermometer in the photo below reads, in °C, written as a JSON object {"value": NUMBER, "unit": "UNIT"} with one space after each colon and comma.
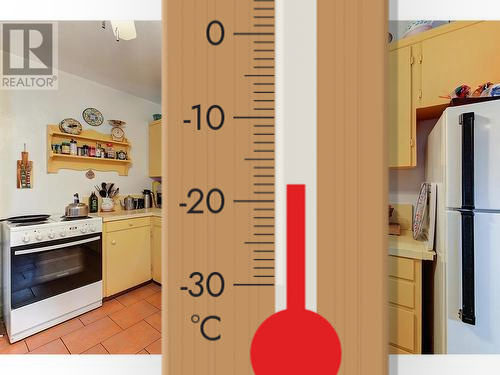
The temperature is {"value": -18, "unit": "°C"}
